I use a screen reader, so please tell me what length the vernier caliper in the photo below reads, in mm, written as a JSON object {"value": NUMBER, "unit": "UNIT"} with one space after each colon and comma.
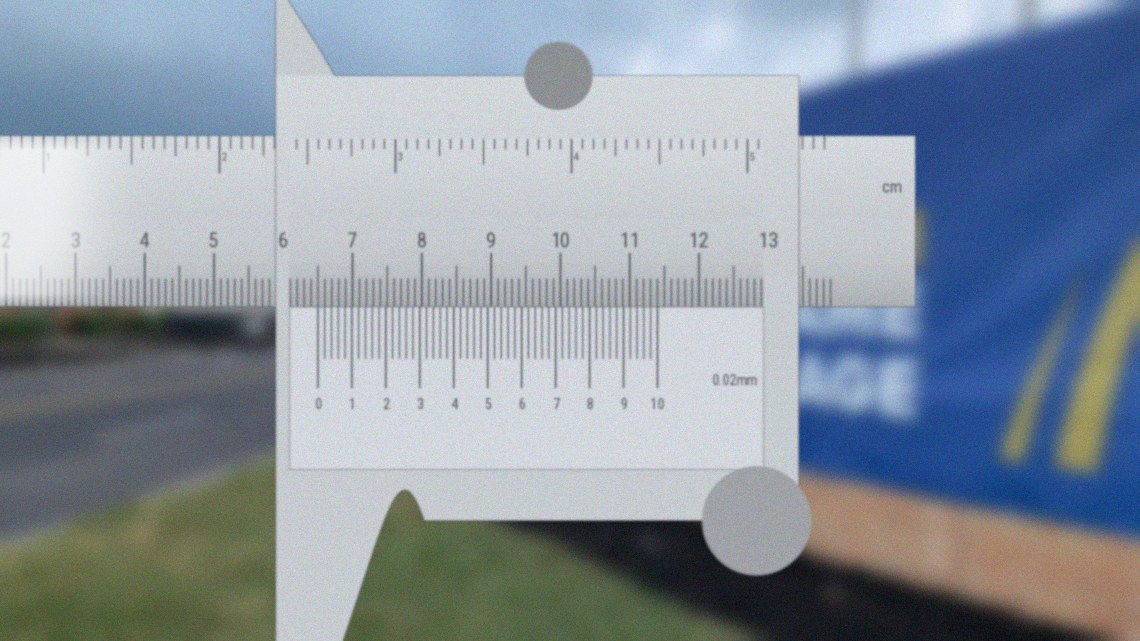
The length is {"value": 65.0, "unit": "mm"}
